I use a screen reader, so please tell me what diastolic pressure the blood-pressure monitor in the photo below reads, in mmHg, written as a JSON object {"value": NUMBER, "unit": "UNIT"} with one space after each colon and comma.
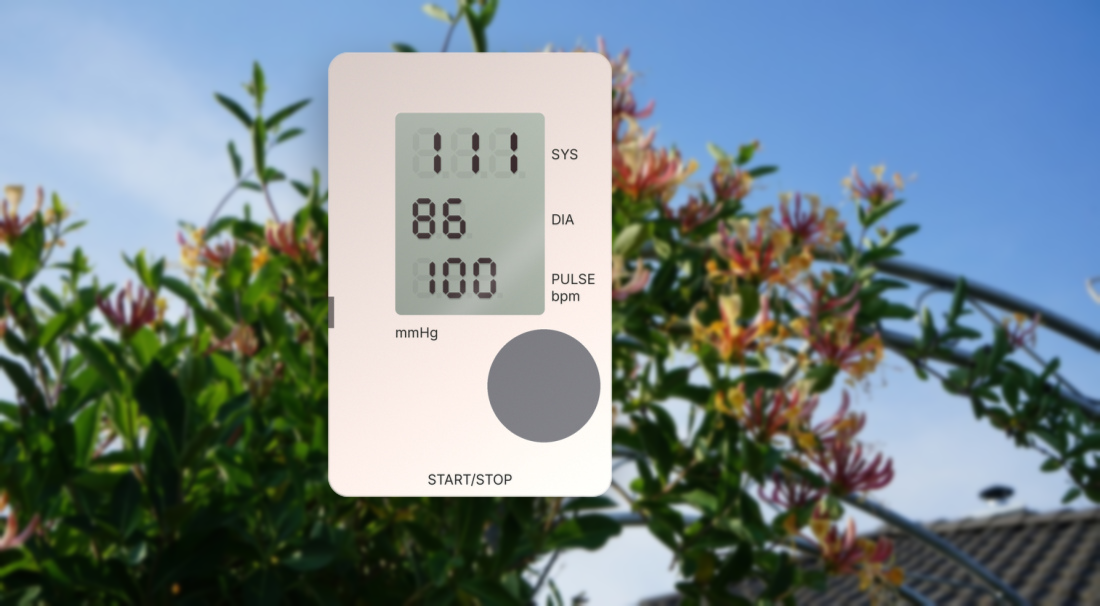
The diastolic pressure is {"value": 86, "unit": "mmHg"}
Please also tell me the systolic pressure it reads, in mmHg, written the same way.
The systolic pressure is {"value": 111, "unit": "mmHg"}
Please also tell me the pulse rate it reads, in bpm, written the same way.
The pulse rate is {"value": 100, "unit": "bpm"}
